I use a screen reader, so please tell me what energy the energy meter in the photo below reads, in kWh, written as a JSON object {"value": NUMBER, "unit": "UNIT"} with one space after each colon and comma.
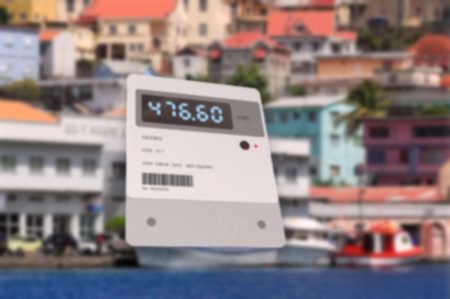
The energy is {"value": 476.60, "unit": "kWh"}
